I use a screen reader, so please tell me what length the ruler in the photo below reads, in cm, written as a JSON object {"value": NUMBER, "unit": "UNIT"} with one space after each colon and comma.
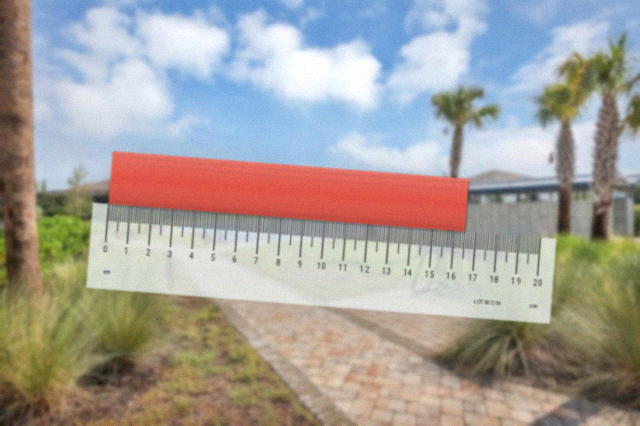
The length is {"value": 16.5, "unit": "cm"}
